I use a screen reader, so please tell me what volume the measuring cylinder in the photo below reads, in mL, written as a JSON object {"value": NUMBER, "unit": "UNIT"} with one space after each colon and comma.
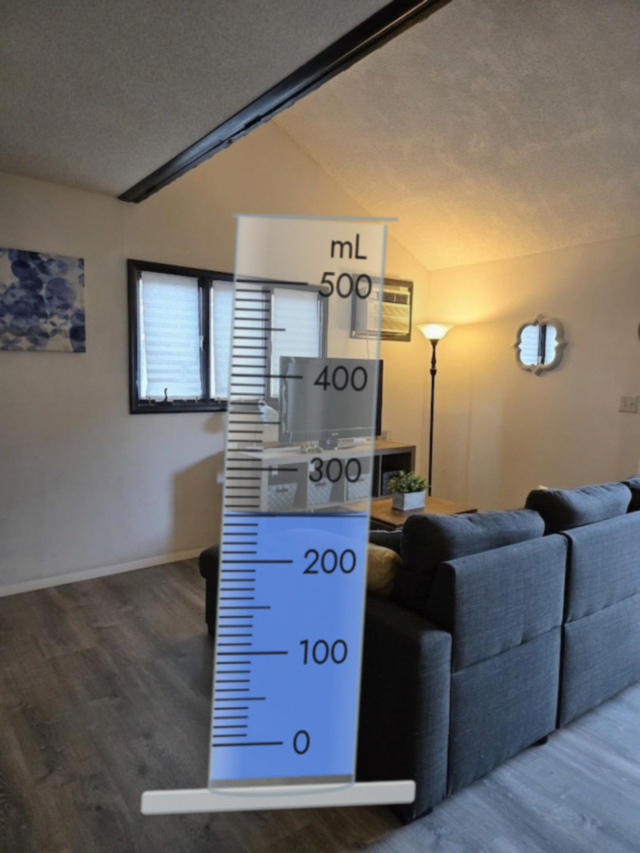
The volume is {"value": 250, "unit": "mL"}
